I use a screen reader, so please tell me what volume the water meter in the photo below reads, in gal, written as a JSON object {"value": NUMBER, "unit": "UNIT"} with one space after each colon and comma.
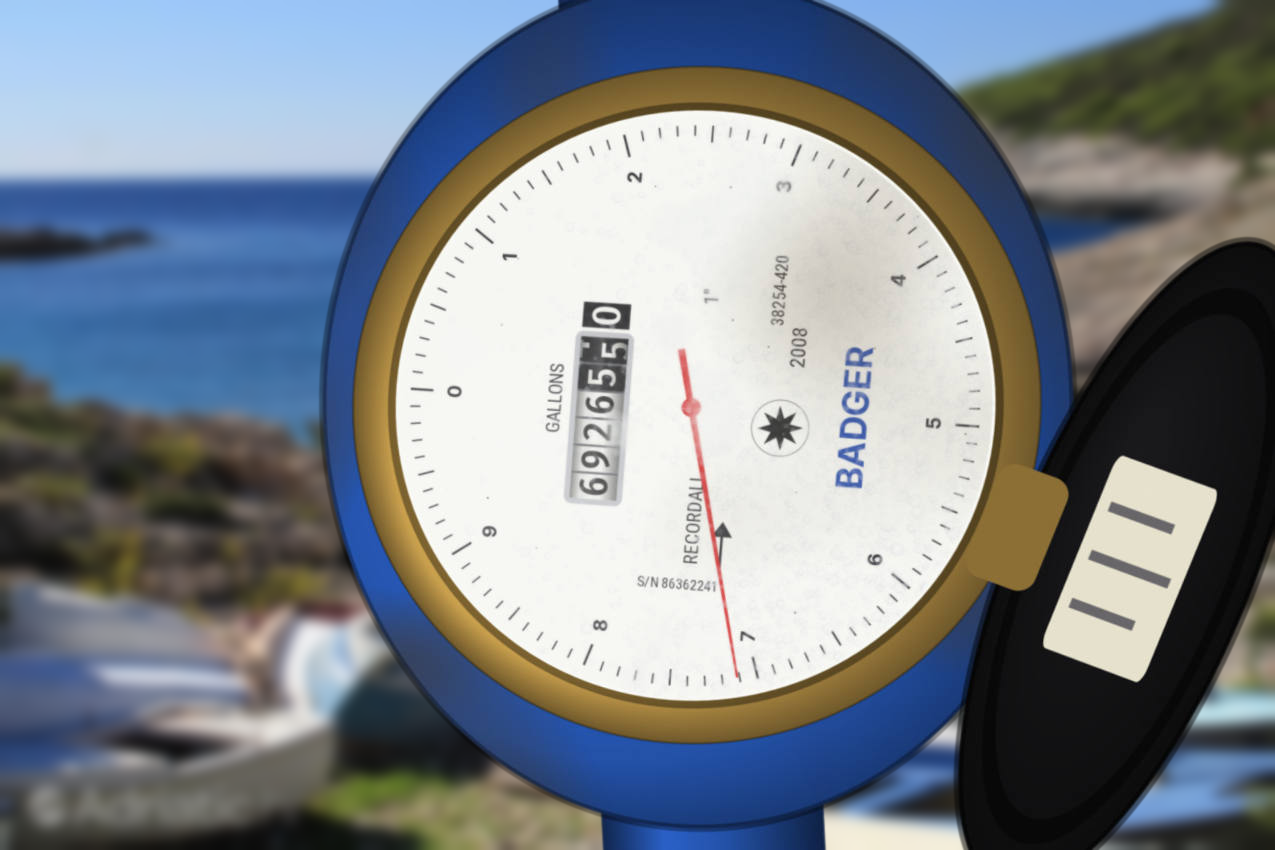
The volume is {"value": 6926547.1, "unit": "gal"}
